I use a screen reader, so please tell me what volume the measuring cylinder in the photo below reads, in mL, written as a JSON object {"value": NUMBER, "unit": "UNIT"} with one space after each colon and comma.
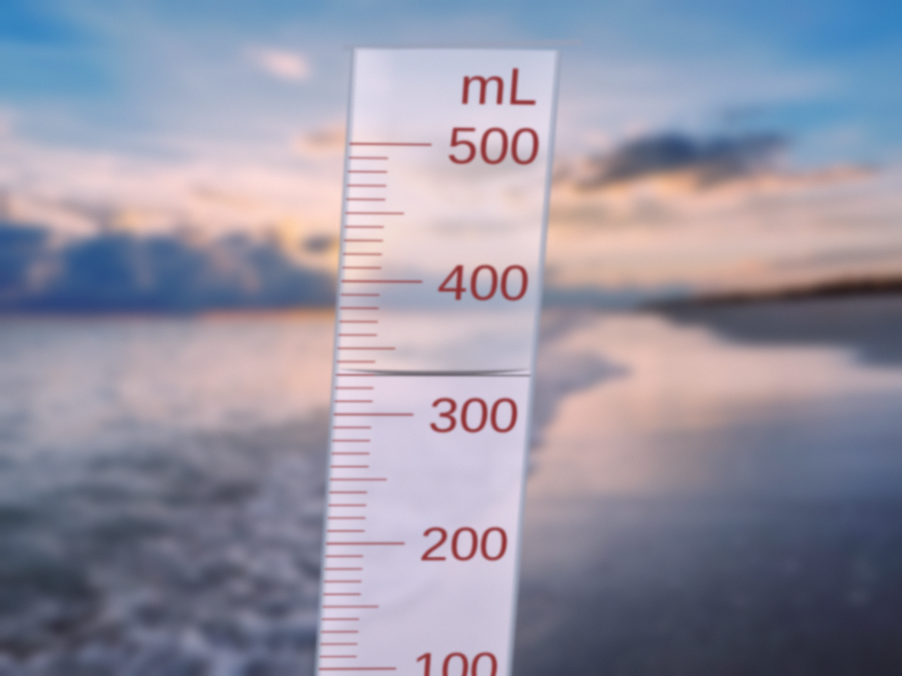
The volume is {"value": 330, "unit": "mL"}
